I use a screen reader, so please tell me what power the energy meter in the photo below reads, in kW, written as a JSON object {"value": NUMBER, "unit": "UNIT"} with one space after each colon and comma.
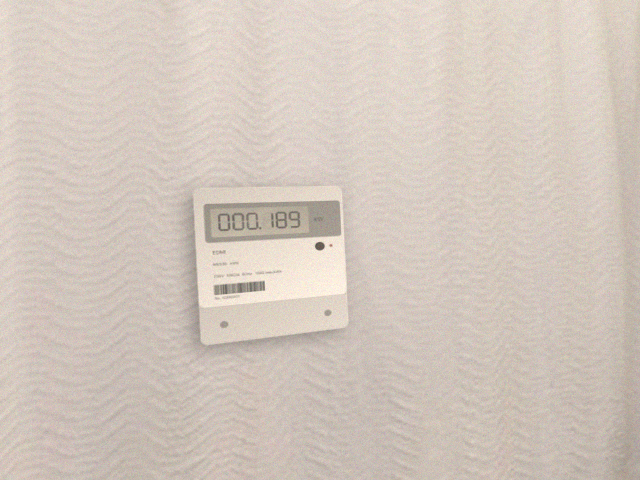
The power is {"value": 0.189, "unit": "kW"}
